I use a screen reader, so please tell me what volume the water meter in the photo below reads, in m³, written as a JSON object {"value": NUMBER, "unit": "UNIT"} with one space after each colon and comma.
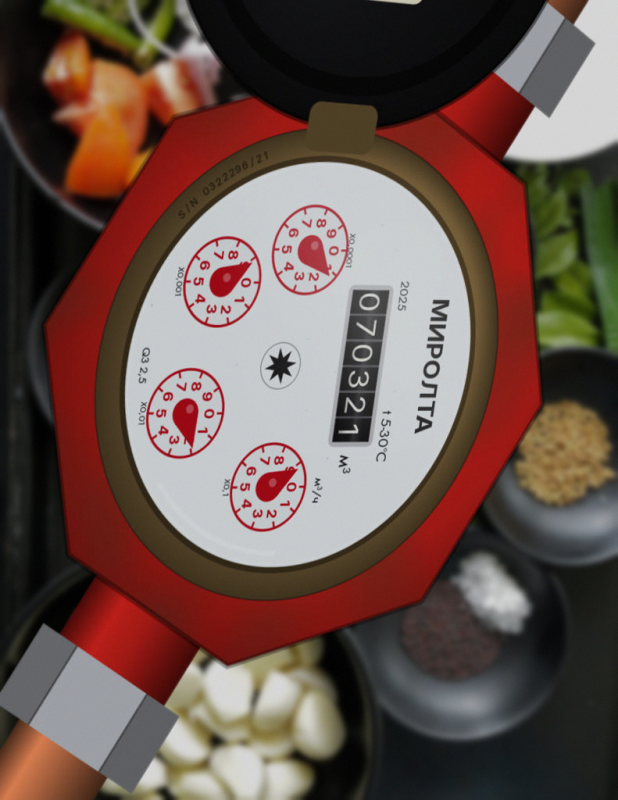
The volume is {"value": 70320.9191, "unit": "m³"}
